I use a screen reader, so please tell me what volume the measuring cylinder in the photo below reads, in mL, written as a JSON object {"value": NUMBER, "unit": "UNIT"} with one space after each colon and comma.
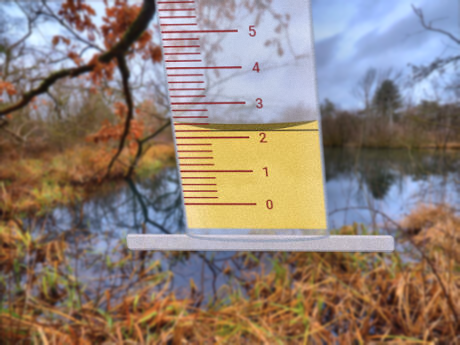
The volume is {"value": 2.2, "unit": "mL"}
